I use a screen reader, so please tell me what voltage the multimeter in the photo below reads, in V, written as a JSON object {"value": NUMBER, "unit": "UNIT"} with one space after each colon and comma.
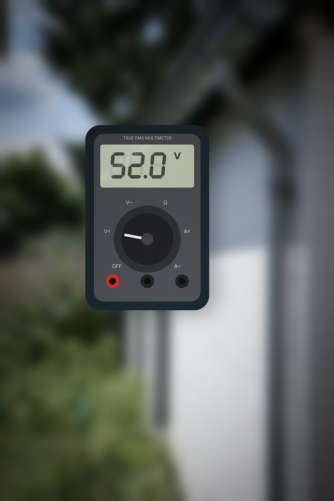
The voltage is {"value": 52.0, "unit": "V"}
